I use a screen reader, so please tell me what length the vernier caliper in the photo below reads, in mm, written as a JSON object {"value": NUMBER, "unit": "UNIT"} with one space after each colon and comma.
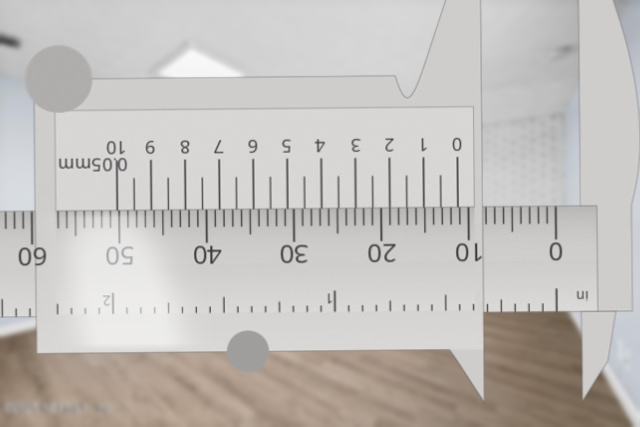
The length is {"value": 11.2, "unit": "mm"}
